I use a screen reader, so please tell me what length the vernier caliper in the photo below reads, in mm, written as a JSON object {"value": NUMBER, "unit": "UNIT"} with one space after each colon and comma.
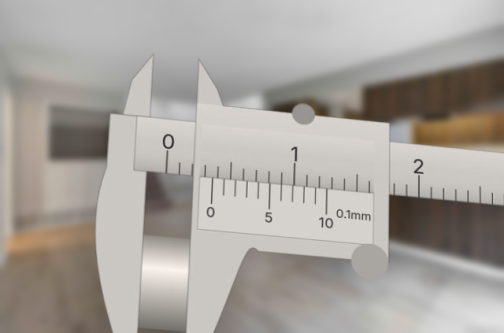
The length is {"value": 3.6, "unit": "mm"}
